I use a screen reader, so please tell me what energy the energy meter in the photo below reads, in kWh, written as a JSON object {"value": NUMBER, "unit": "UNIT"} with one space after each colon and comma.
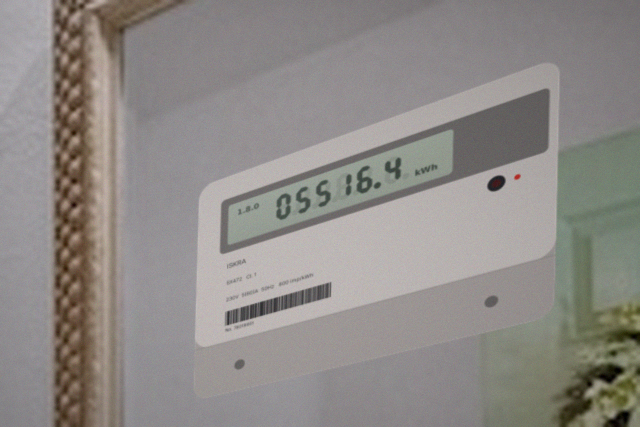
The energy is {"value": 5516.4, "unit": "kWh"}
